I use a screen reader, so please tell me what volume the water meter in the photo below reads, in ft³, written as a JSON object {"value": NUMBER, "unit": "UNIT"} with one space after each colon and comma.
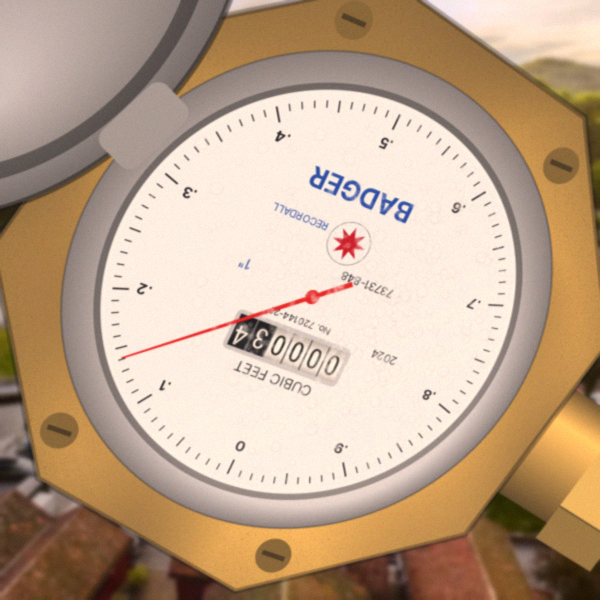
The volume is {"value": 34.14, "unit": "ft³"}
